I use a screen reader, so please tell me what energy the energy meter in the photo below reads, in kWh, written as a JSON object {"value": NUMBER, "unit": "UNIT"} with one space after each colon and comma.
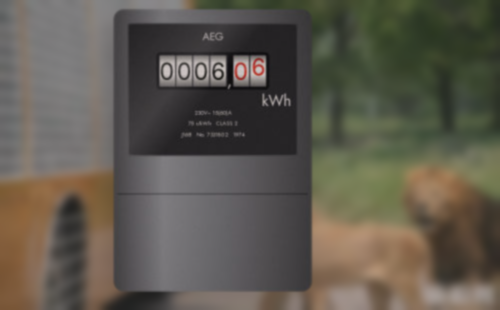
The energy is {"value": 6.06, "unit": "kWh"}
